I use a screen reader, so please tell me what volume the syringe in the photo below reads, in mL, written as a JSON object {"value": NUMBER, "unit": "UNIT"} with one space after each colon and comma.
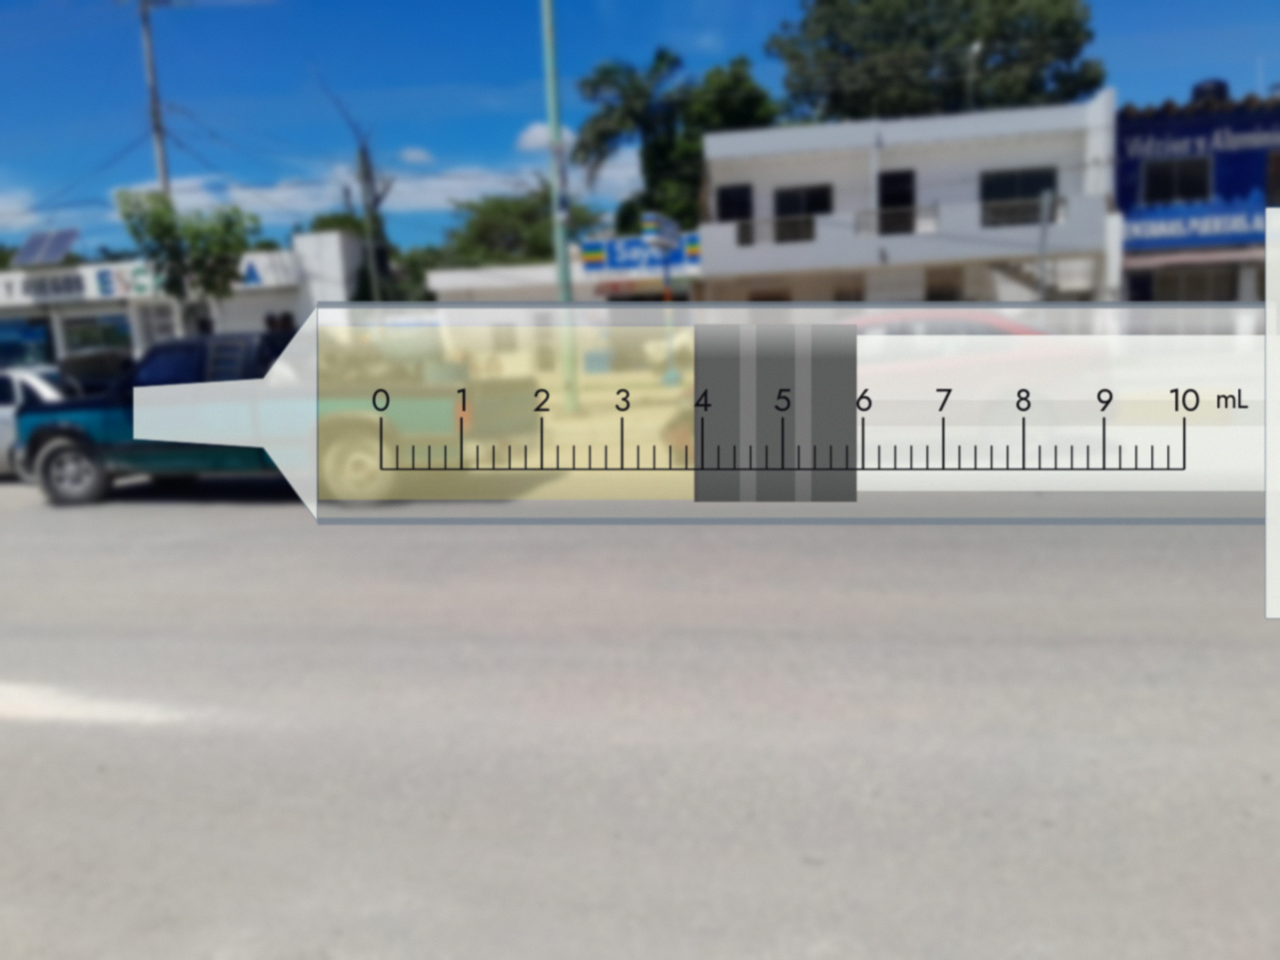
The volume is {"value": 3.9, "unit": "mL"}
